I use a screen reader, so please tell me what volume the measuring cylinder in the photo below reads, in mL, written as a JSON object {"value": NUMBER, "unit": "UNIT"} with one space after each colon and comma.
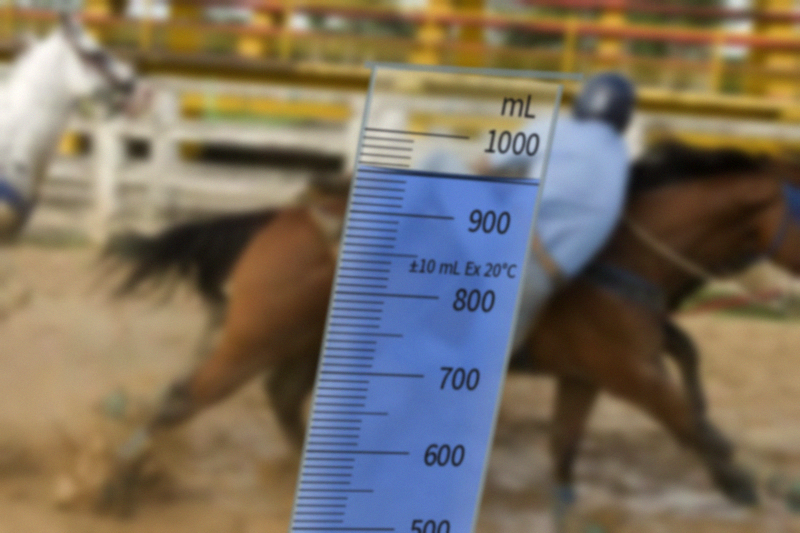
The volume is {"value": 950, "unit": "mL"}
